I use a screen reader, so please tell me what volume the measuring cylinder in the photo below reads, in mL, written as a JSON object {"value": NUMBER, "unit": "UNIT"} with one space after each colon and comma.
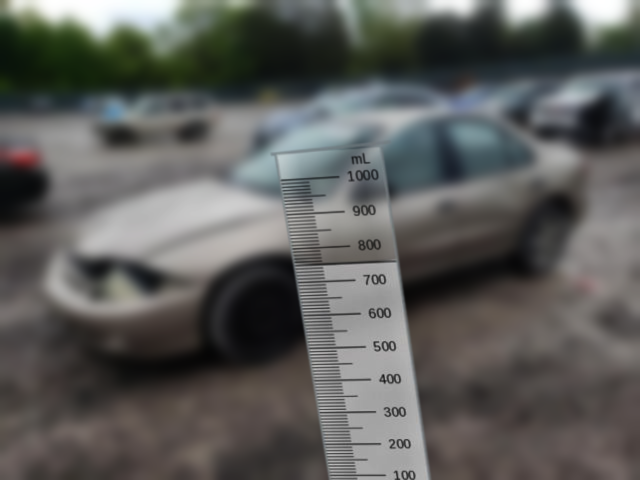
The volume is {"value": 750, "unit": "mL"}
